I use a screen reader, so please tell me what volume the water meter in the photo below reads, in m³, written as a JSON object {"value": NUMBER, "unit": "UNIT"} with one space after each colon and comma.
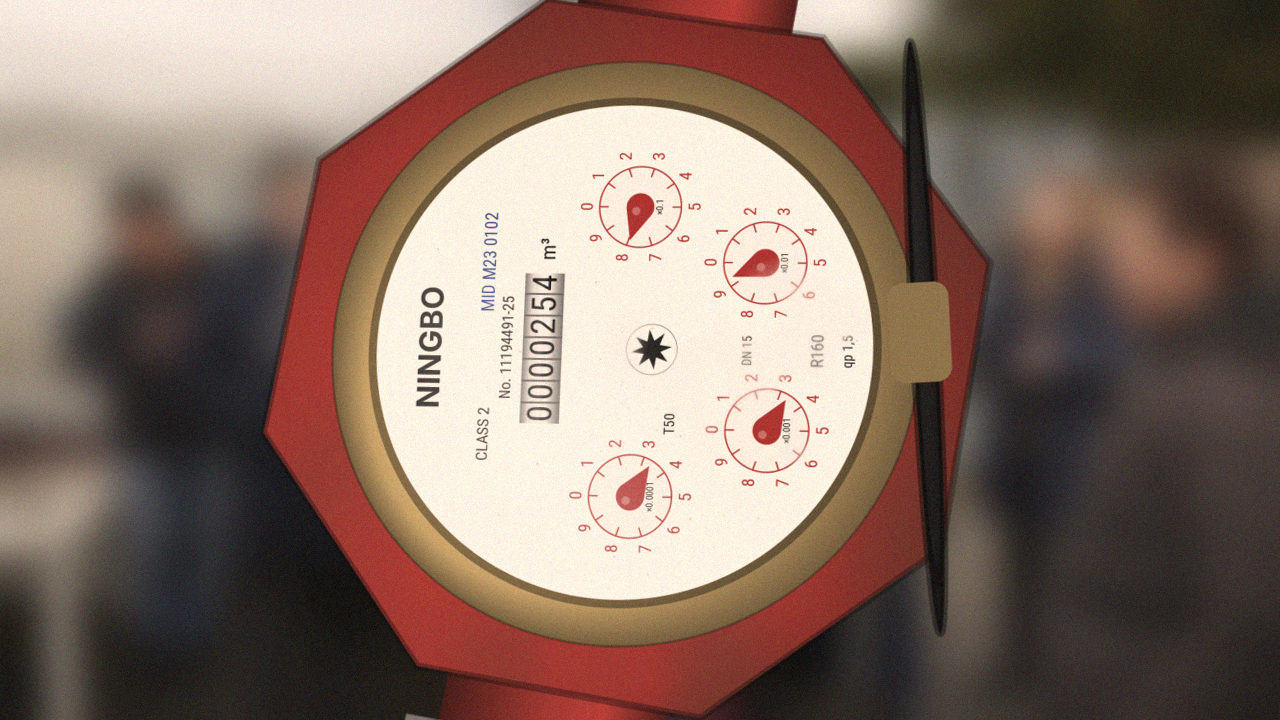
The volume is {"value": 254.7933, "unit": "m³"}
